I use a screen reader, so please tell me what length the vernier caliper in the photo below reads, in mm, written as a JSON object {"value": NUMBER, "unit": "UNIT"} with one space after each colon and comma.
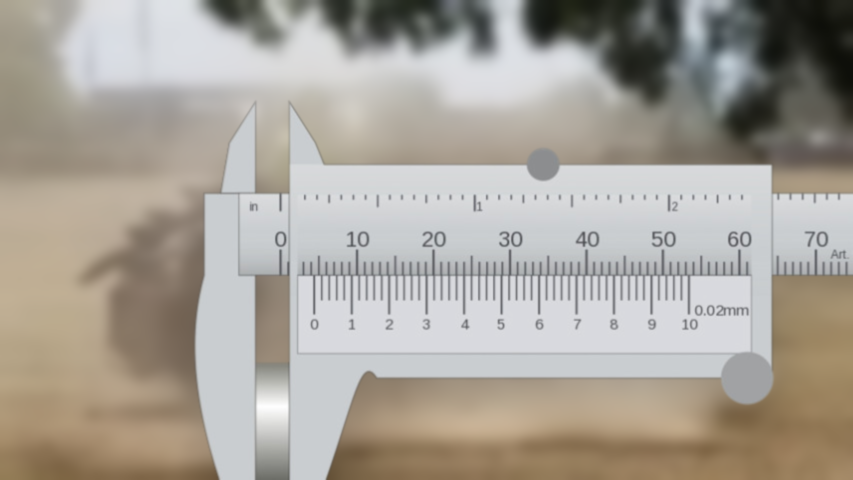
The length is {"value": 4.4, "unit": "mm"}
